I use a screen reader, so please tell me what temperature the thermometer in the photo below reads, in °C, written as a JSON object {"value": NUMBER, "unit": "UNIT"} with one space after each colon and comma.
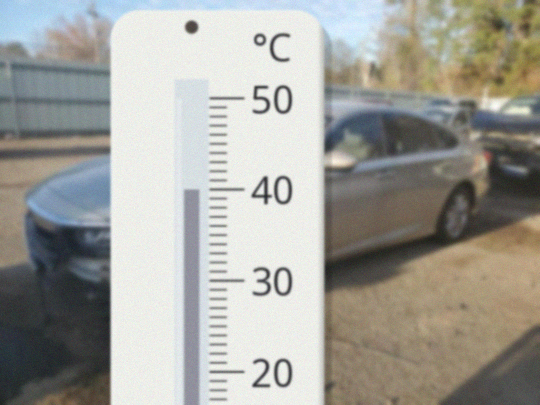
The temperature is {"value": 40, "unit": "°C"}
